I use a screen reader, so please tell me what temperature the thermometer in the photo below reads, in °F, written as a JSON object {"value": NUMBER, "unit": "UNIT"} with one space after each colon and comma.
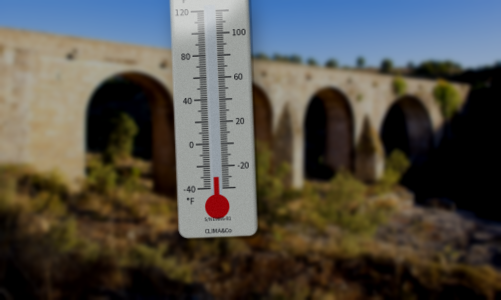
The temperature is {"value": -30, "unit": "°F"}
